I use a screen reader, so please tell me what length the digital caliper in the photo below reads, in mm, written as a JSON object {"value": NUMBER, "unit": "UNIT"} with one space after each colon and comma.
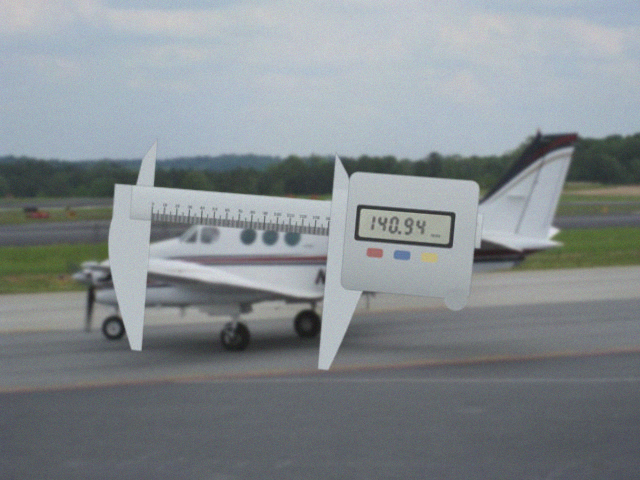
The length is {"value": 140.94, "unit": "mm"}
